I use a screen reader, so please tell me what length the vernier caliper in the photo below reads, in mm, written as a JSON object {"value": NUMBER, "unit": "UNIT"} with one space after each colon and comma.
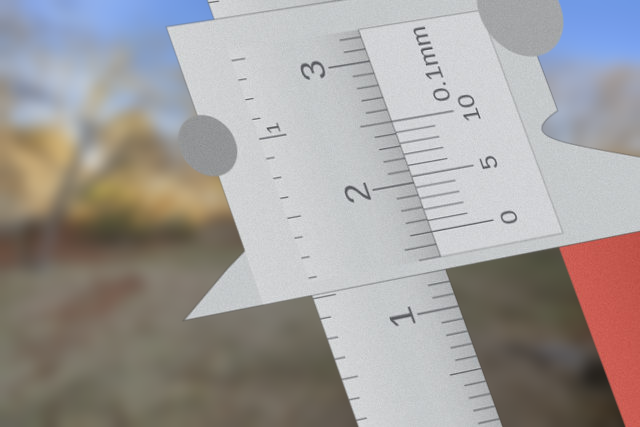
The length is {"value": 16.0, "unit": "mm"}
